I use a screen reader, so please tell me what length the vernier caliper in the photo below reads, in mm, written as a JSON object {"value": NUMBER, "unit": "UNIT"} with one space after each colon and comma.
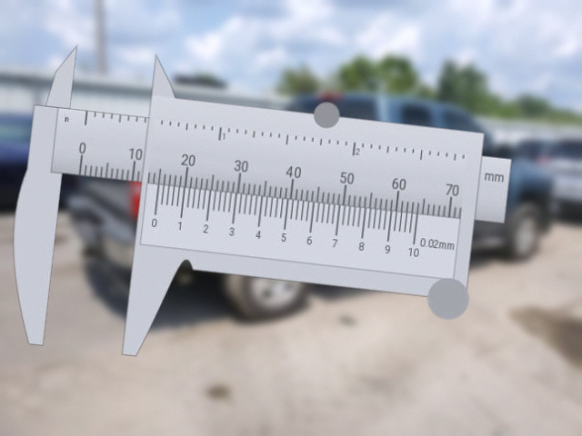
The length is {"value": 15.0, "unit": "mm"}
